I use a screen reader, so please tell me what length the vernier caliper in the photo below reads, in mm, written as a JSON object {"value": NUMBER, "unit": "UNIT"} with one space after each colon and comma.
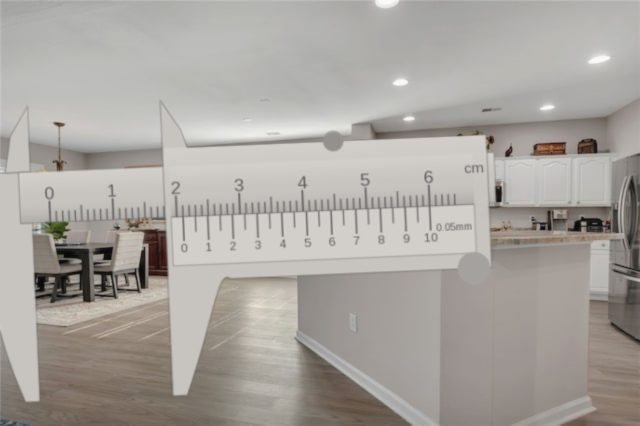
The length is {"value": 21.0, "unit": "mm"}
